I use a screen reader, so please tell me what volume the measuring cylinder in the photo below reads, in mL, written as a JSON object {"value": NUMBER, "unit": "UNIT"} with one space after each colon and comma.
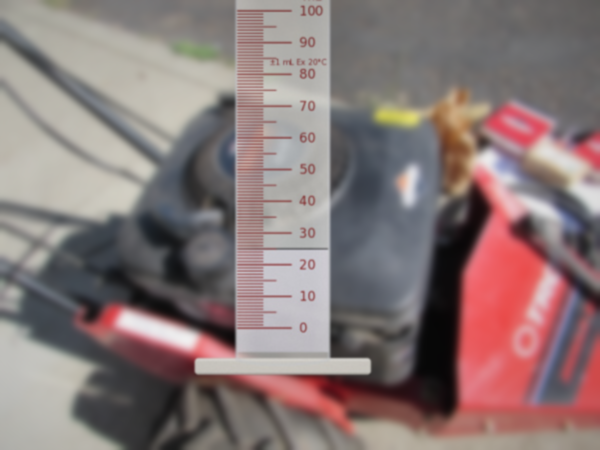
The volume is {"value": 25, "unit": "mL"}
